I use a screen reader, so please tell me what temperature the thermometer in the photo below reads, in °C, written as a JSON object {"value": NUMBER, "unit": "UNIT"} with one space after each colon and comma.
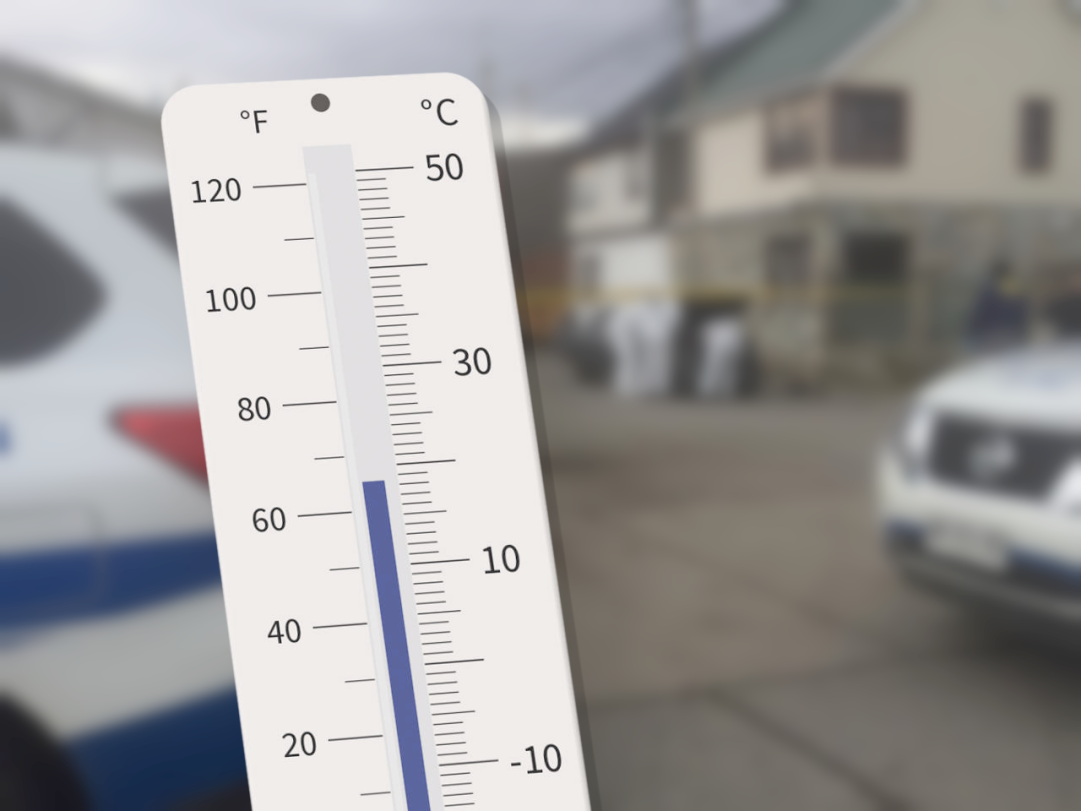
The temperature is {"value": 18.5, "unit": "°C"}
